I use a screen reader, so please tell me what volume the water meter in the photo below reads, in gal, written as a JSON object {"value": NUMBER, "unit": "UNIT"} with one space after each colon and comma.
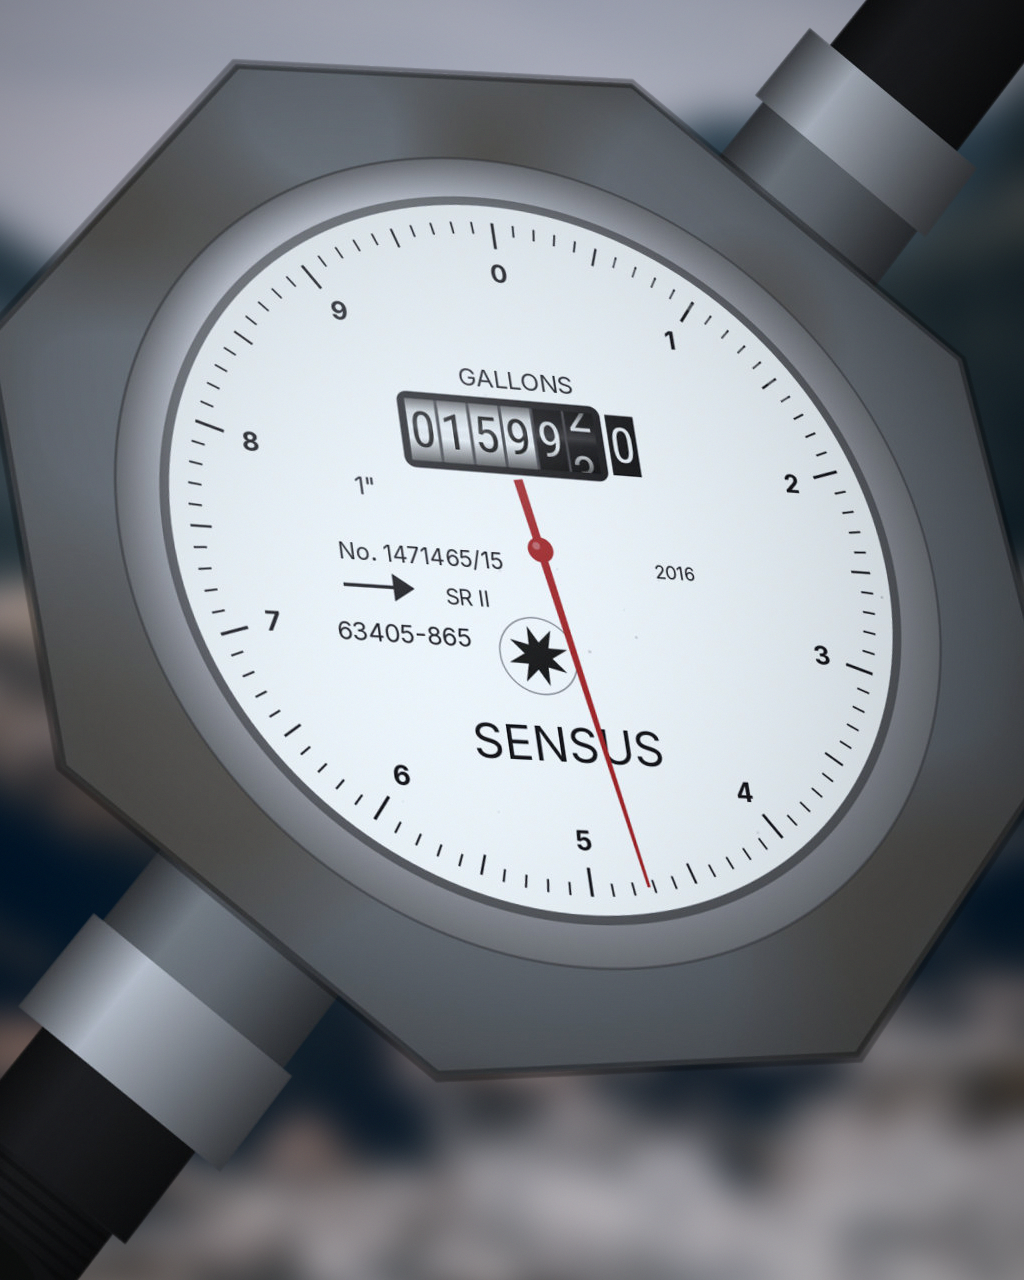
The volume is {"value": 159924.7, "unit": "gal"}
